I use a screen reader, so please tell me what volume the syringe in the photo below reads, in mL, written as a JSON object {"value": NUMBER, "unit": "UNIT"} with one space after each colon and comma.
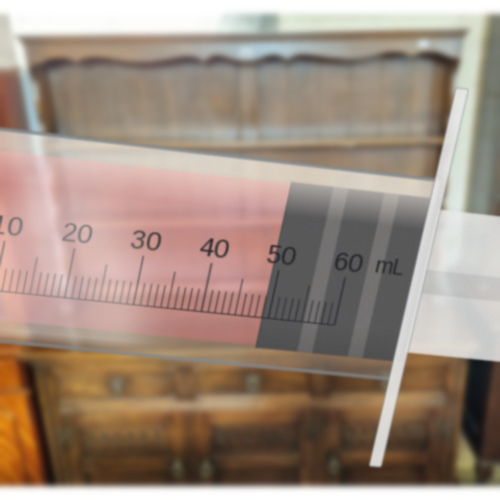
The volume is {"value": 49, "unit": "mL"}
